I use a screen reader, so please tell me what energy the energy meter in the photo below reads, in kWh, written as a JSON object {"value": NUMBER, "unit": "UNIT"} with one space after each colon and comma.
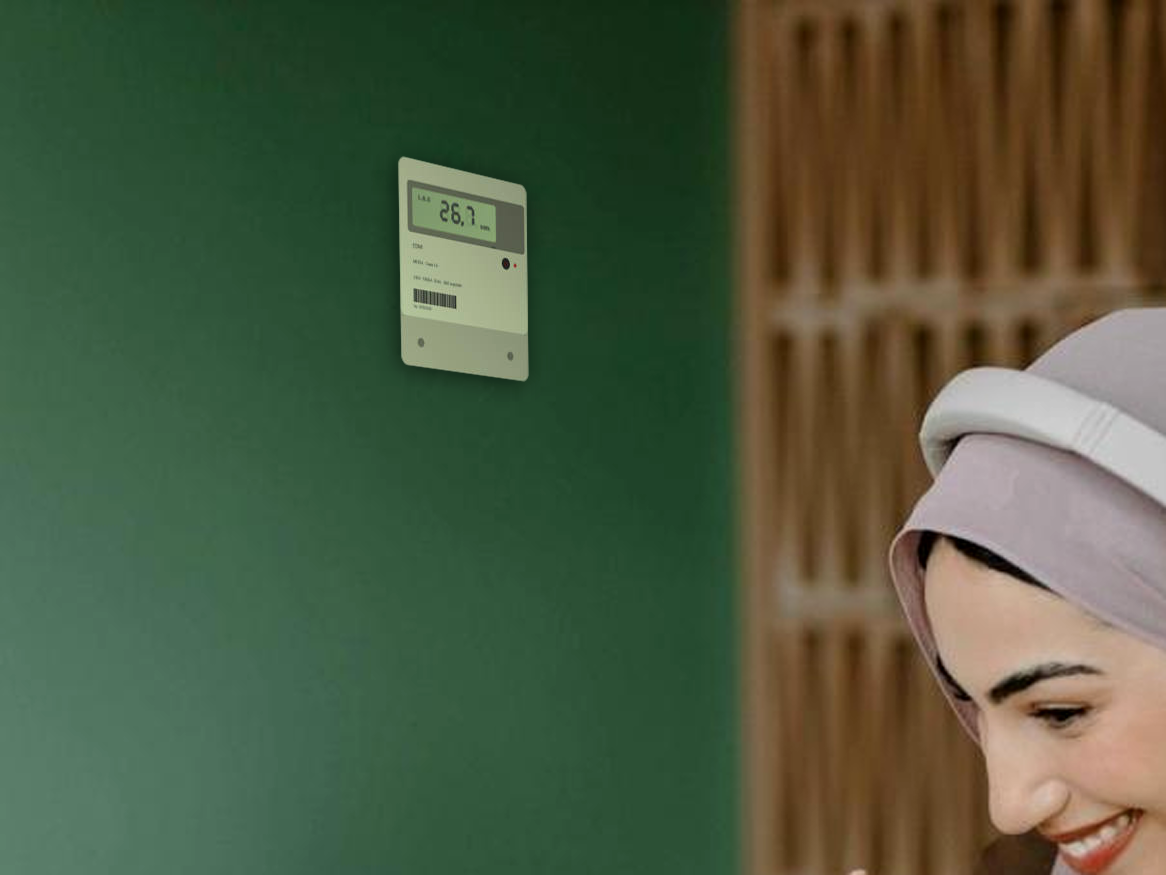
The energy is {"value": 26.7, "unit": "kWh"}
